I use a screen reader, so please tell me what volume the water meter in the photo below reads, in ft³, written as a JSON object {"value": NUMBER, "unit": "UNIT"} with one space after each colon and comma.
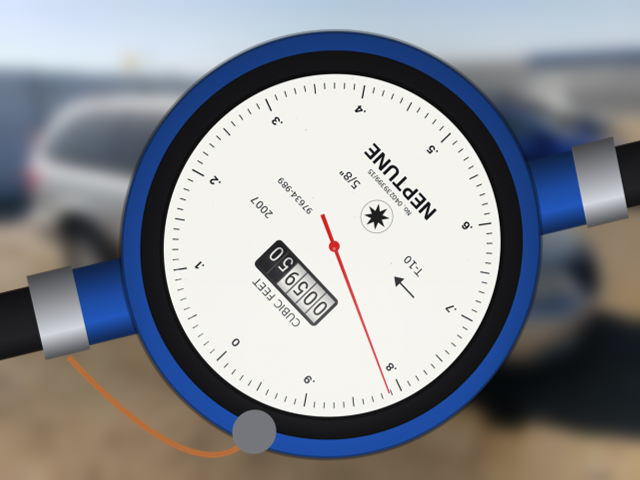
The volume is {"value": 5949.81, "unit": "ft³"}
